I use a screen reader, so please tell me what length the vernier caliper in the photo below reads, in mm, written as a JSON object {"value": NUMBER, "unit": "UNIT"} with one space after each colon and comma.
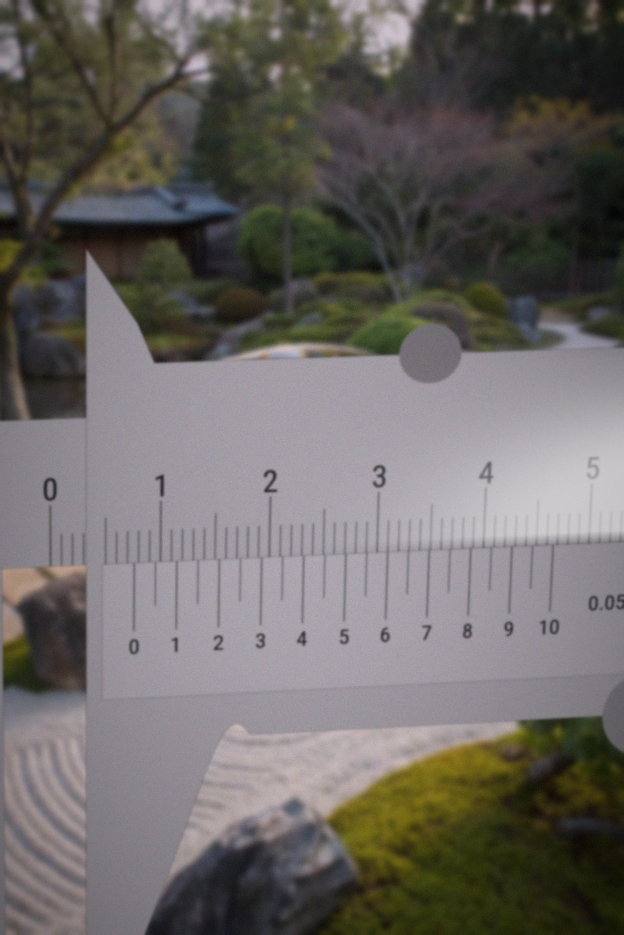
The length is {"value": 7.6, "unit": "mm"}
